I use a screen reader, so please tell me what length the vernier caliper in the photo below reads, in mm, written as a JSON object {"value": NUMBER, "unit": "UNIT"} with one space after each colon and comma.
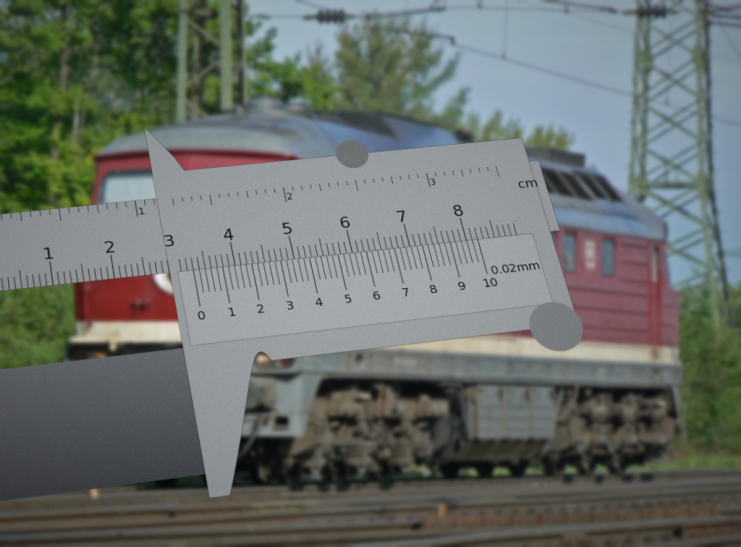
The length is {"value": 33.0, "unit": "mm"}
